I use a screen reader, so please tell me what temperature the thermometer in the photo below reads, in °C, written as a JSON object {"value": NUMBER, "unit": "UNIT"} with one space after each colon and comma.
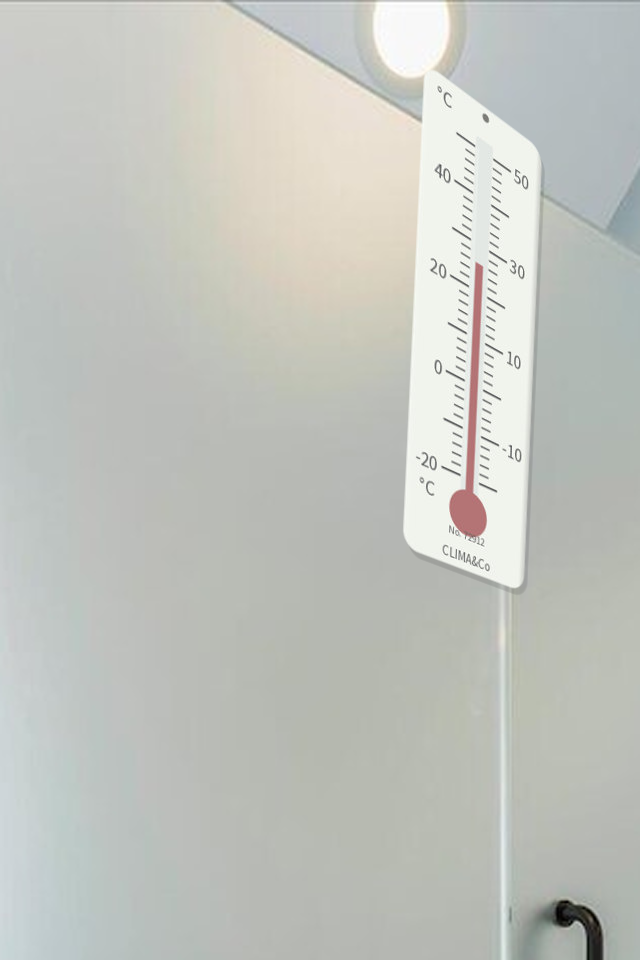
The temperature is {"value": 26, "unit": "°C"}
